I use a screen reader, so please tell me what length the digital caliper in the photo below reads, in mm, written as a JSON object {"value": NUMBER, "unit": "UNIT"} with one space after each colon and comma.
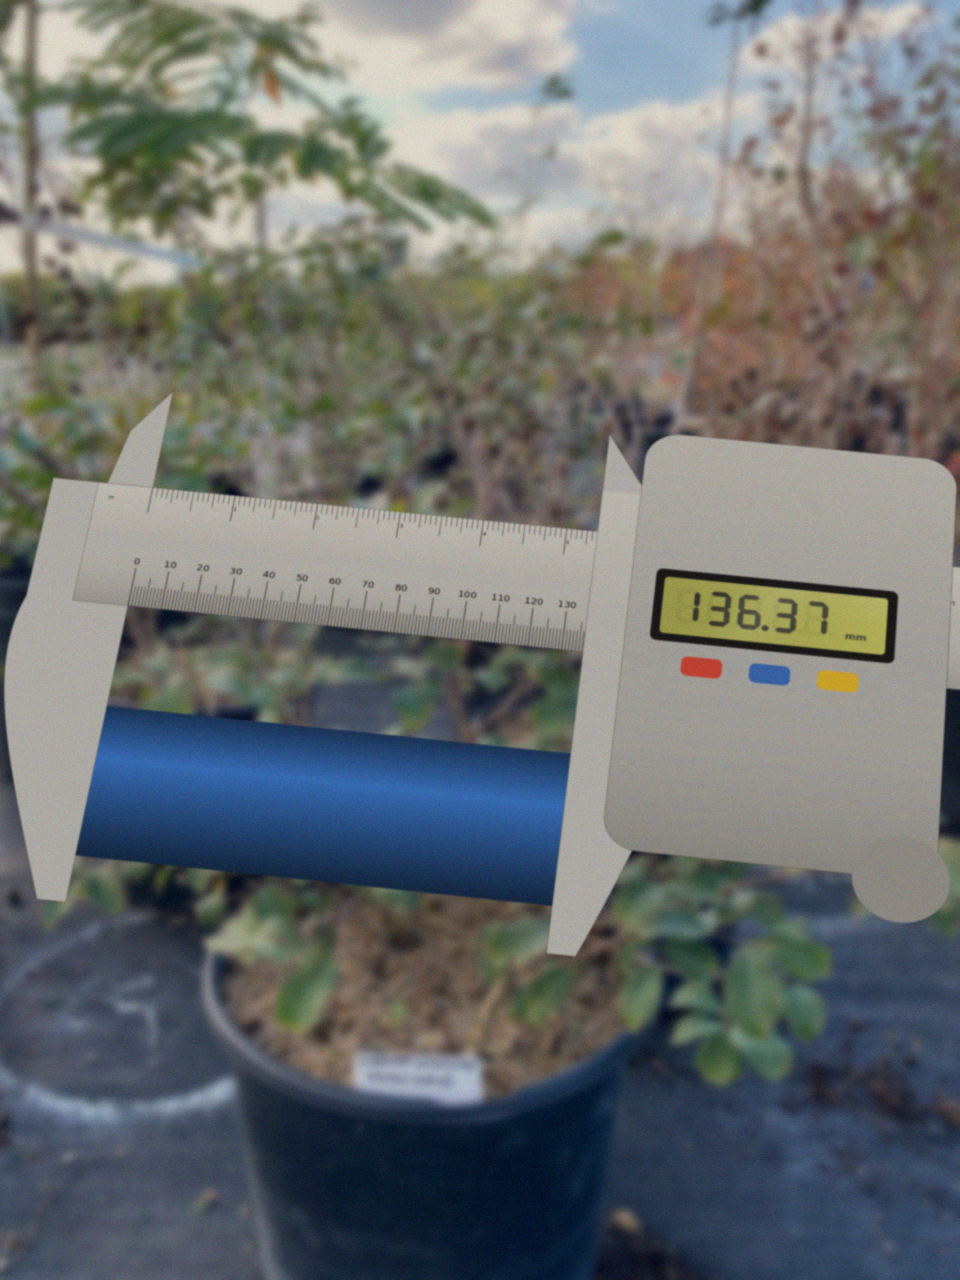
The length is {"value": 136.37, "unit": "mm"}
